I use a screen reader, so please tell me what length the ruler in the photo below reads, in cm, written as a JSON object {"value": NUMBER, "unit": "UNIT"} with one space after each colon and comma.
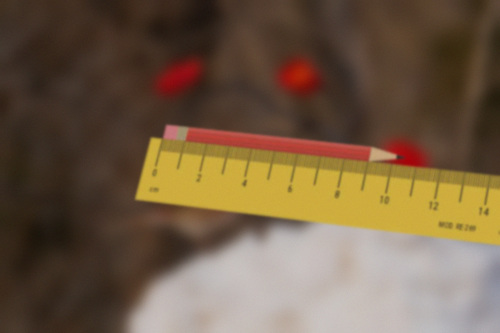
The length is {"value": 10.5, "unit": "cm"}
